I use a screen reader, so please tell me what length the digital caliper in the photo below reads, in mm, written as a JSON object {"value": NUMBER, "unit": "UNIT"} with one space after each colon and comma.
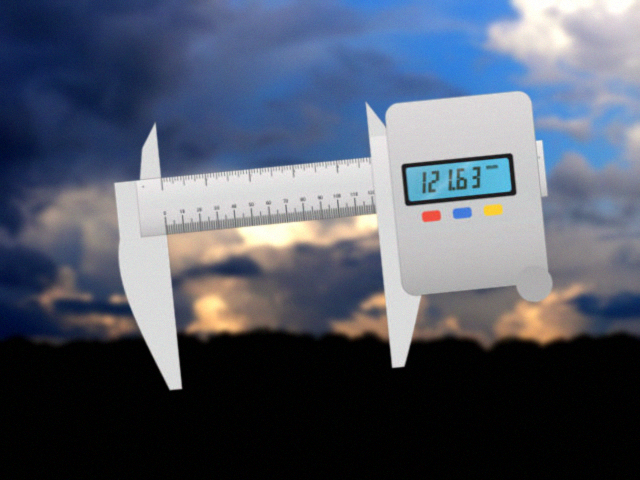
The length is {"value": 121.63, "unit": "mm"}
